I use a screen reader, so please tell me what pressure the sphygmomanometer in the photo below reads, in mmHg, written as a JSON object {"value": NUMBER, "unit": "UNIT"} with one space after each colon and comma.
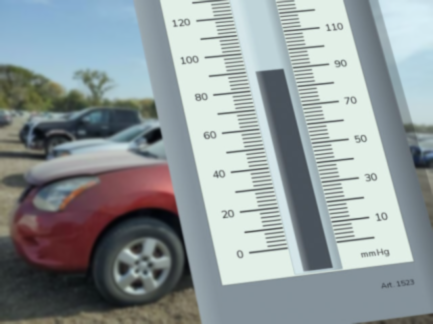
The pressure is {"value": 90, "unit": "mmHg"}
